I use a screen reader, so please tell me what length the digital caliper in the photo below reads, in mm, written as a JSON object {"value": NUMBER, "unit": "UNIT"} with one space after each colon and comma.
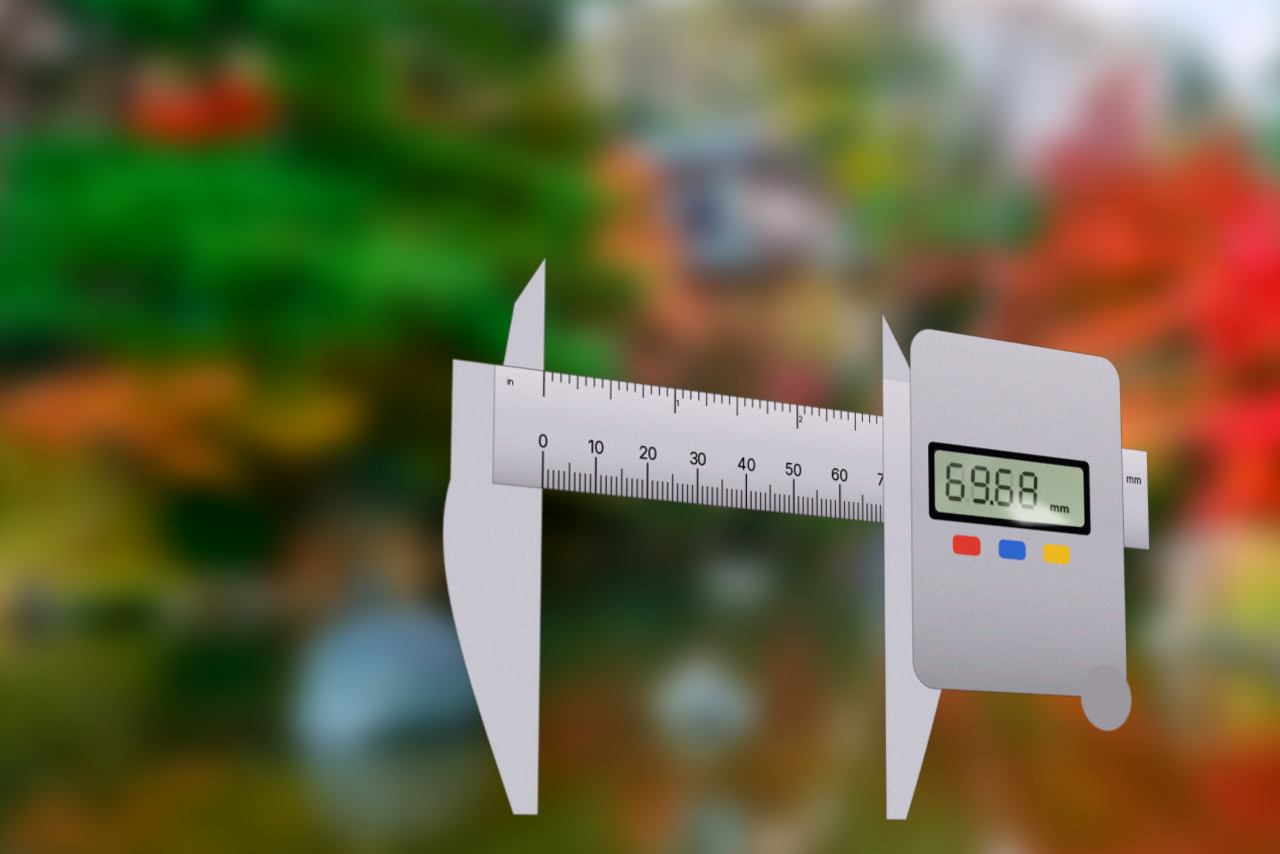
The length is {"value": 69.68, "unit": "mm"}
